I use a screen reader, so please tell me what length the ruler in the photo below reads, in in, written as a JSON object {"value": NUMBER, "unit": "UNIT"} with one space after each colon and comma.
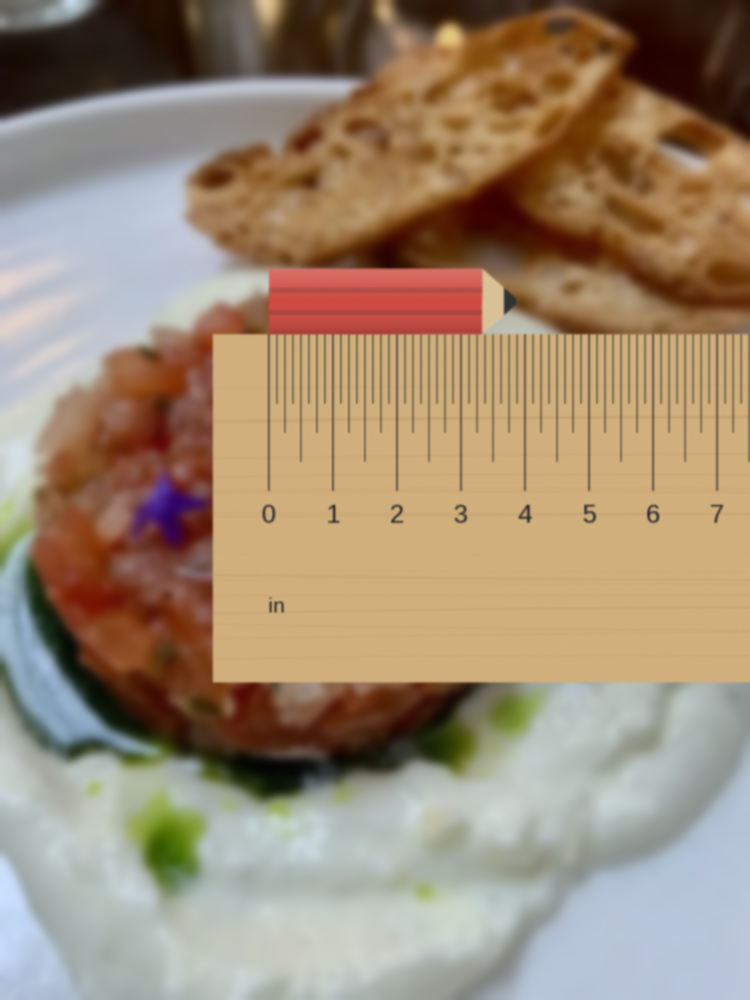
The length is {"value": 3.875, "unit": "in"}
